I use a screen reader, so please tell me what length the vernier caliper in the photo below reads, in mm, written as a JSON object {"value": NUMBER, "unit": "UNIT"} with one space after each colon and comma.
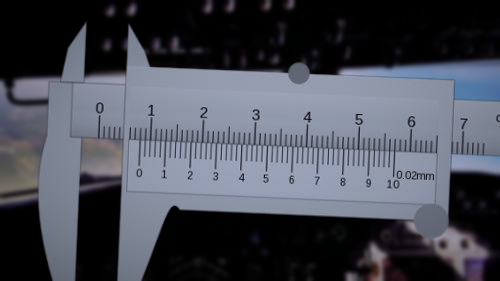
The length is {"value": 8.0, "unit": "mm"}
